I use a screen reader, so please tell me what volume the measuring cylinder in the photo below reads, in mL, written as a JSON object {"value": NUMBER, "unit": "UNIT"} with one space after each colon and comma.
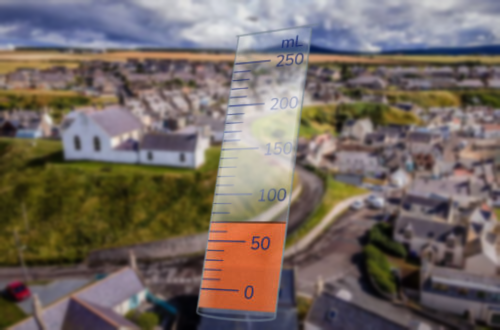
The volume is {"value": 70, "unit": "mL"}
